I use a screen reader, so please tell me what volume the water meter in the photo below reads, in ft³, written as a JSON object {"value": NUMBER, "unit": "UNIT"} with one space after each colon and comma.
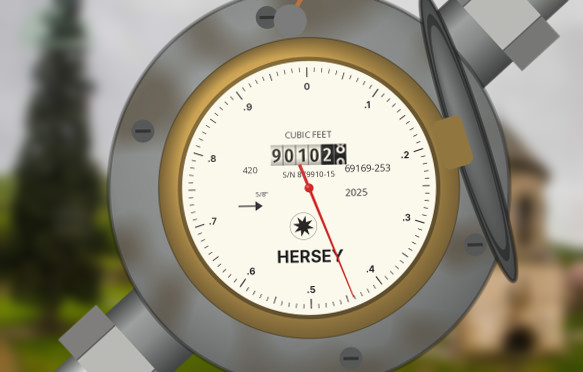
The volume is {"value": 901028.44, "unit": "ft³"}
